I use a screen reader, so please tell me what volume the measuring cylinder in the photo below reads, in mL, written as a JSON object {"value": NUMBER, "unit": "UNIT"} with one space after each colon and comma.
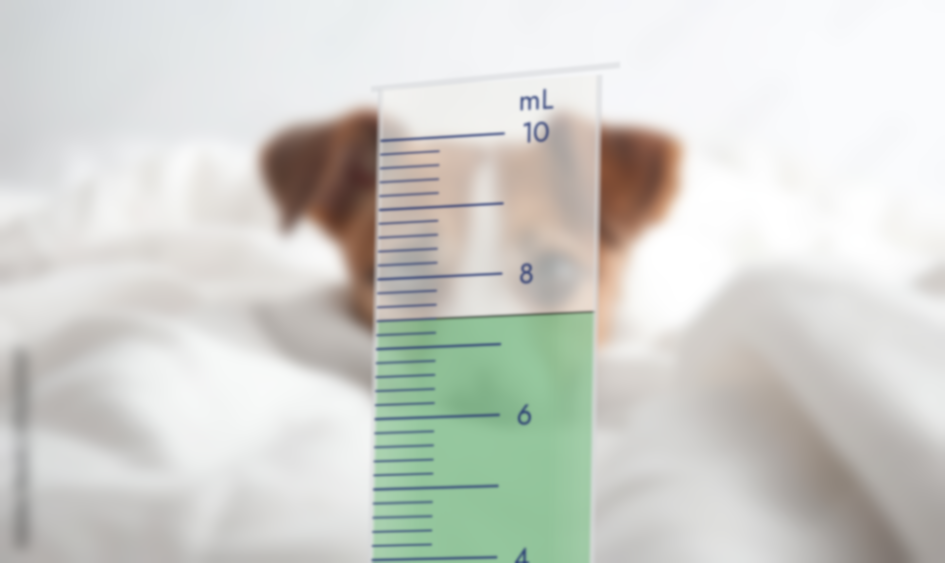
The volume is {"value": 7.4, "unit": "mL"}
